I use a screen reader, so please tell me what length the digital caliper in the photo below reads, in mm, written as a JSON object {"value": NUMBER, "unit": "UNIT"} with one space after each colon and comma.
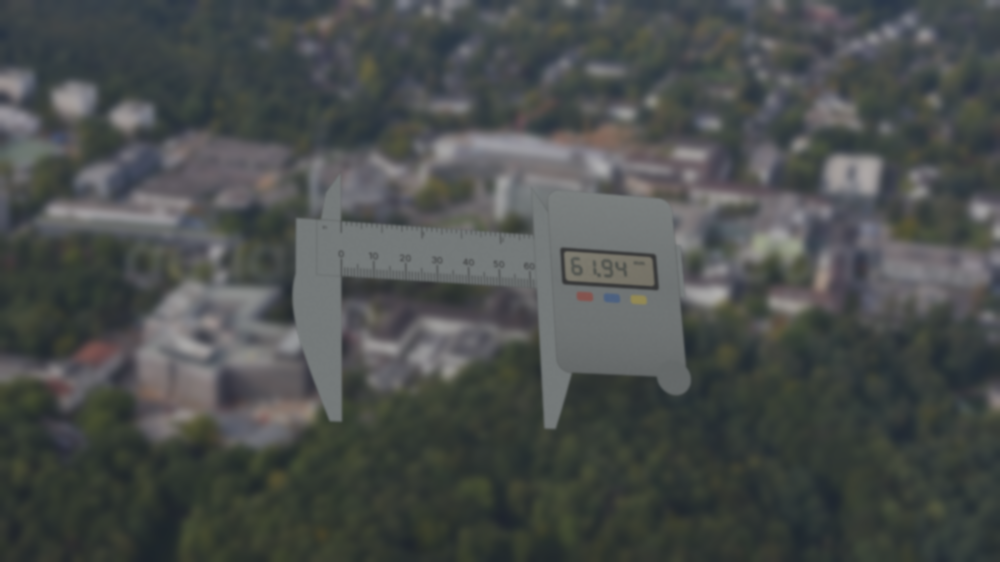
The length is {"value": 61.94, "unit": "mm"}
